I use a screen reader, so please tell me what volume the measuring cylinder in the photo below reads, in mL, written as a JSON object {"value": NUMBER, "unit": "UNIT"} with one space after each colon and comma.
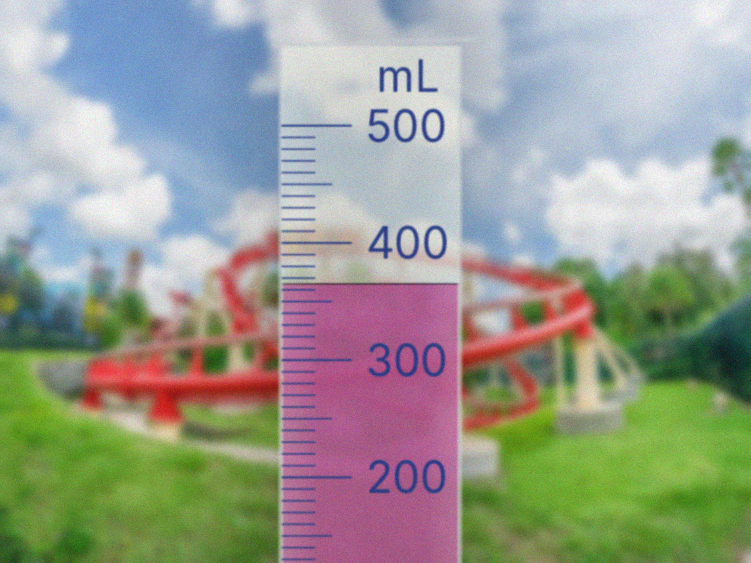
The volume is {"value": 365, "unit": "mL"}
